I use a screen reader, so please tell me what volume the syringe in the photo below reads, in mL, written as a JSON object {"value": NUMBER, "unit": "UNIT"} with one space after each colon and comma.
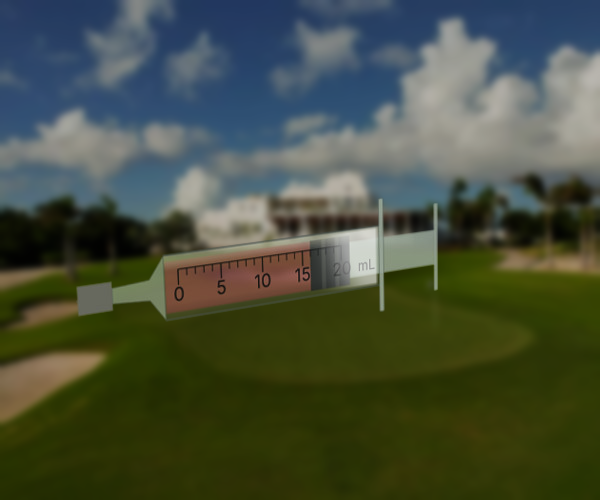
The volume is {"value": 16, "unit": "mL"}
